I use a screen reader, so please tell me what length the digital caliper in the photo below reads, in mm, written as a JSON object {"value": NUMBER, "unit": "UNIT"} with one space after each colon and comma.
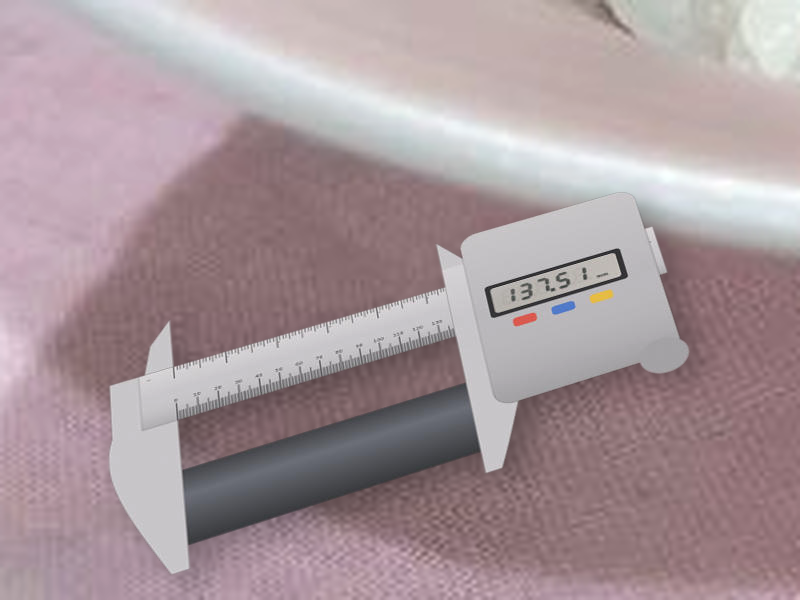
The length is {"value": 137.51, "unit": "mm"}
